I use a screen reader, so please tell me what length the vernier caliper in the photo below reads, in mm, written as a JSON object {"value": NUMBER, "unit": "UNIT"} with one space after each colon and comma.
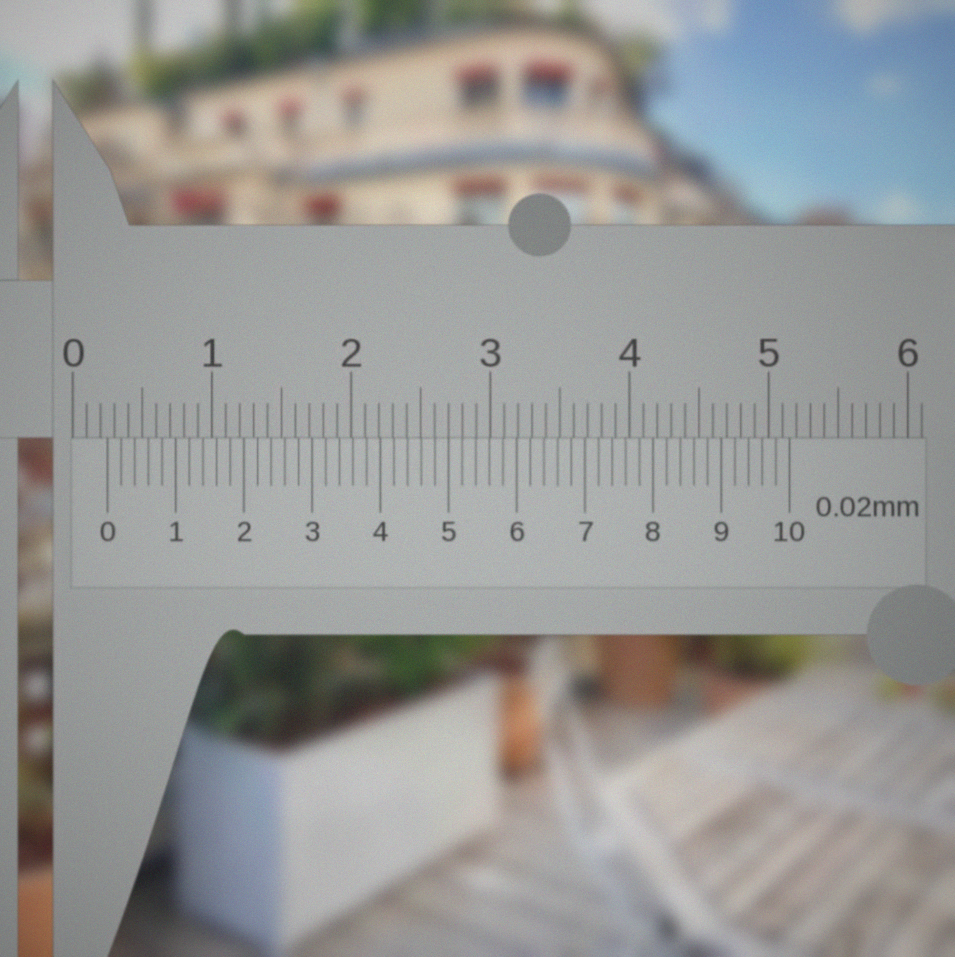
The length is {"value": 2.5, "unit": "mm"}
